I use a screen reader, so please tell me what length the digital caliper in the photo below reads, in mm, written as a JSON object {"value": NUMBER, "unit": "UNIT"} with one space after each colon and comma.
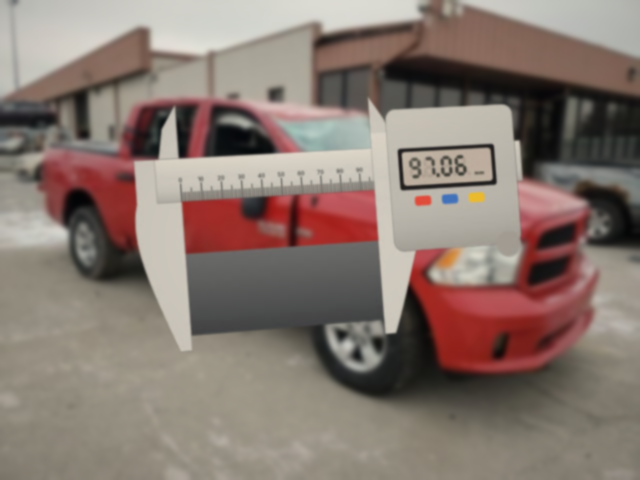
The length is {"value": 97.06, "unit": "mm"}
